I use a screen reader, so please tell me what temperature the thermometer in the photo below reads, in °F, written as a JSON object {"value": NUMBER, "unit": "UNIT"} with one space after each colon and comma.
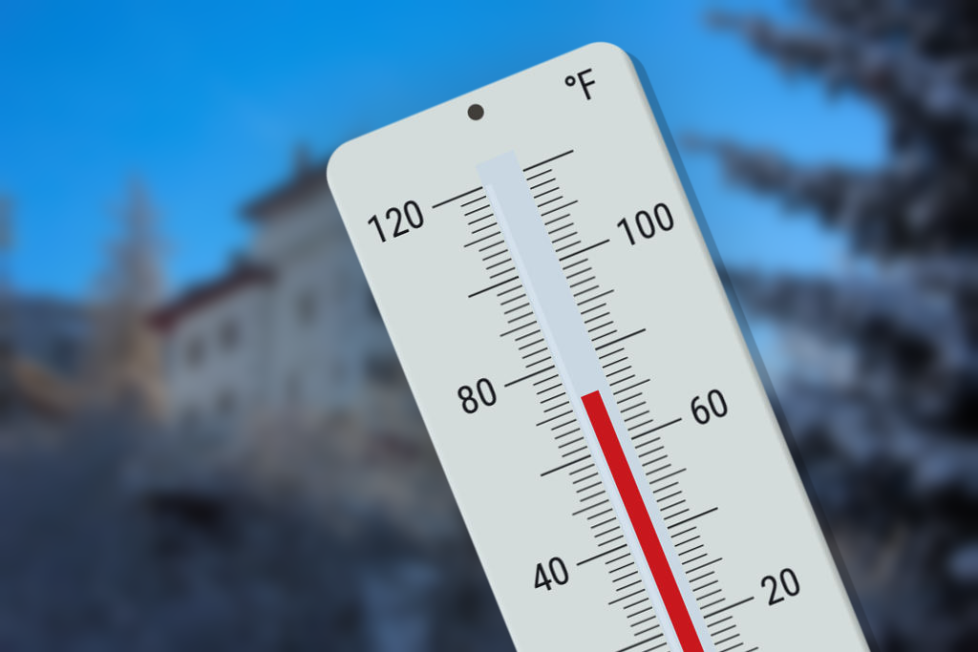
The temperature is {"value": 72, "unit": "°F"}
